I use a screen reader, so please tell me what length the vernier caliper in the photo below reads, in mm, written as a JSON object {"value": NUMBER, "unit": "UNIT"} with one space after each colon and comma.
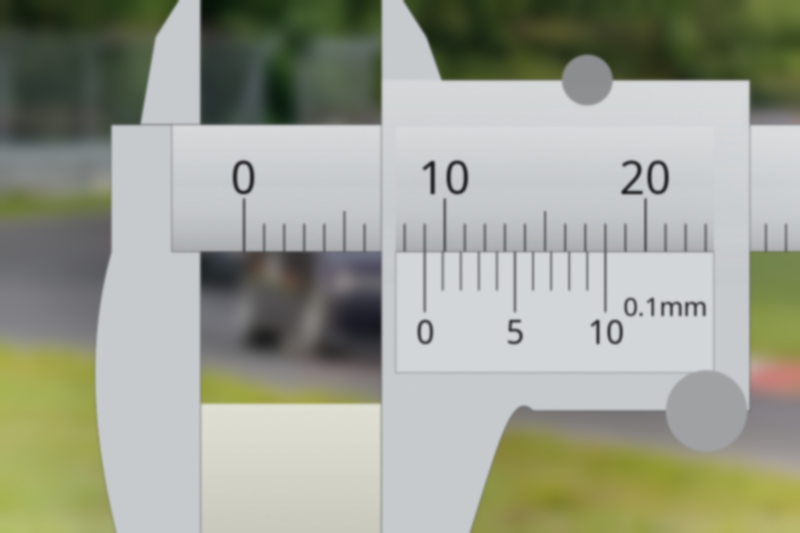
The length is {"value": 9.0, "unit": "mm"}
